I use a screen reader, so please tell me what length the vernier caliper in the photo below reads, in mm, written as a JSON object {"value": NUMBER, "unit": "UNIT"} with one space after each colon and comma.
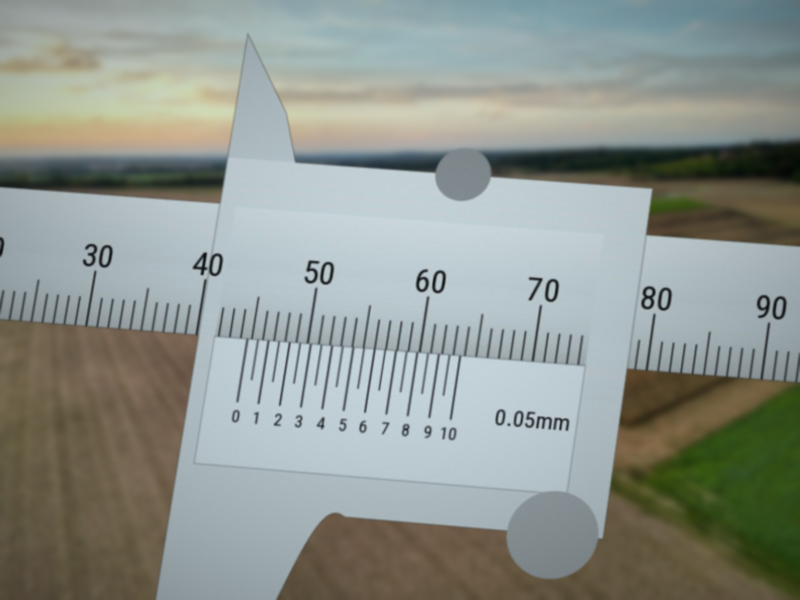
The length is {"value": 44.6, "unit": "mm"}
